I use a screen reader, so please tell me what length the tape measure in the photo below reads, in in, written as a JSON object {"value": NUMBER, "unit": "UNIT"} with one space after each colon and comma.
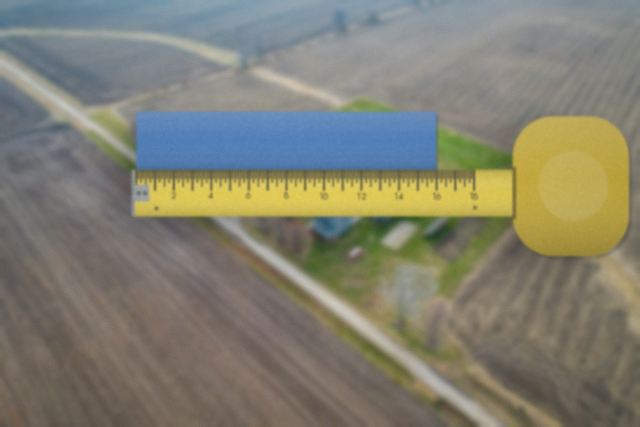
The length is {"value": 16, "unit": "in"}
